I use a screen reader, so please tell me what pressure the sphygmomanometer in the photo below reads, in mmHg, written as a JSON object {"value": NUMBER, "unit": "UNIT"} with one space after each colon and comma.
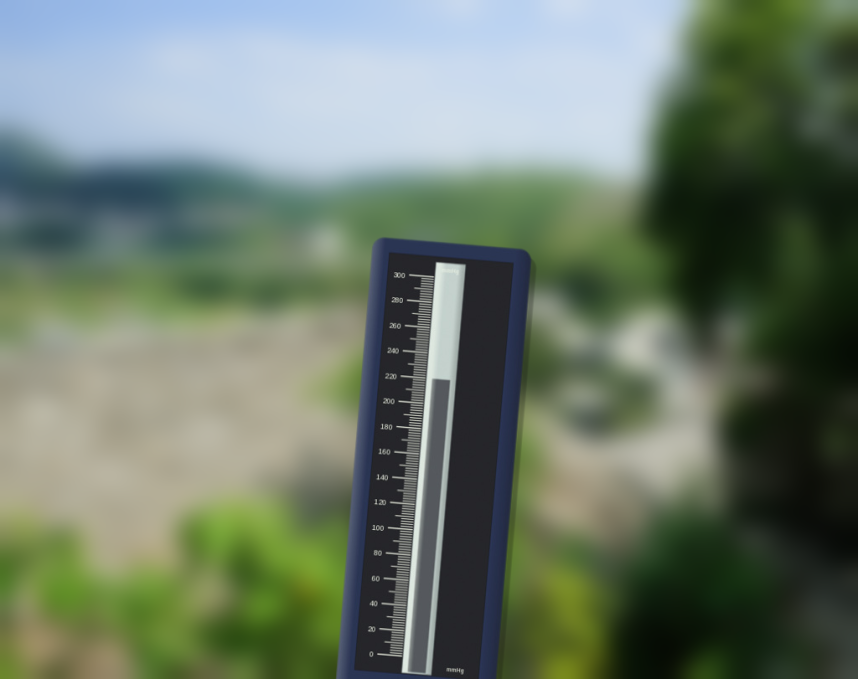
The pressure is {"value": 220, "unit": "mmHg"}
